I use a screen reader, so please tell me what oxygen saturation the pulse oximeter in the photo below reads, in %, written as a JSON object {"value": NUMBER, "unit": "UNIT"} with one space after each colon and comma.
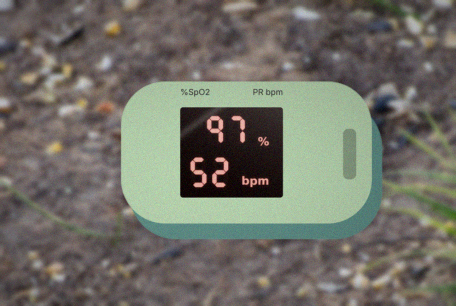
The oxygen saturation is {"value": 97, "unit": "%"}
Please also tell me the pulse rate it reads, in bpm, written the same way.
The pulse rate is {"value": 52, "unit": "bpm"}
